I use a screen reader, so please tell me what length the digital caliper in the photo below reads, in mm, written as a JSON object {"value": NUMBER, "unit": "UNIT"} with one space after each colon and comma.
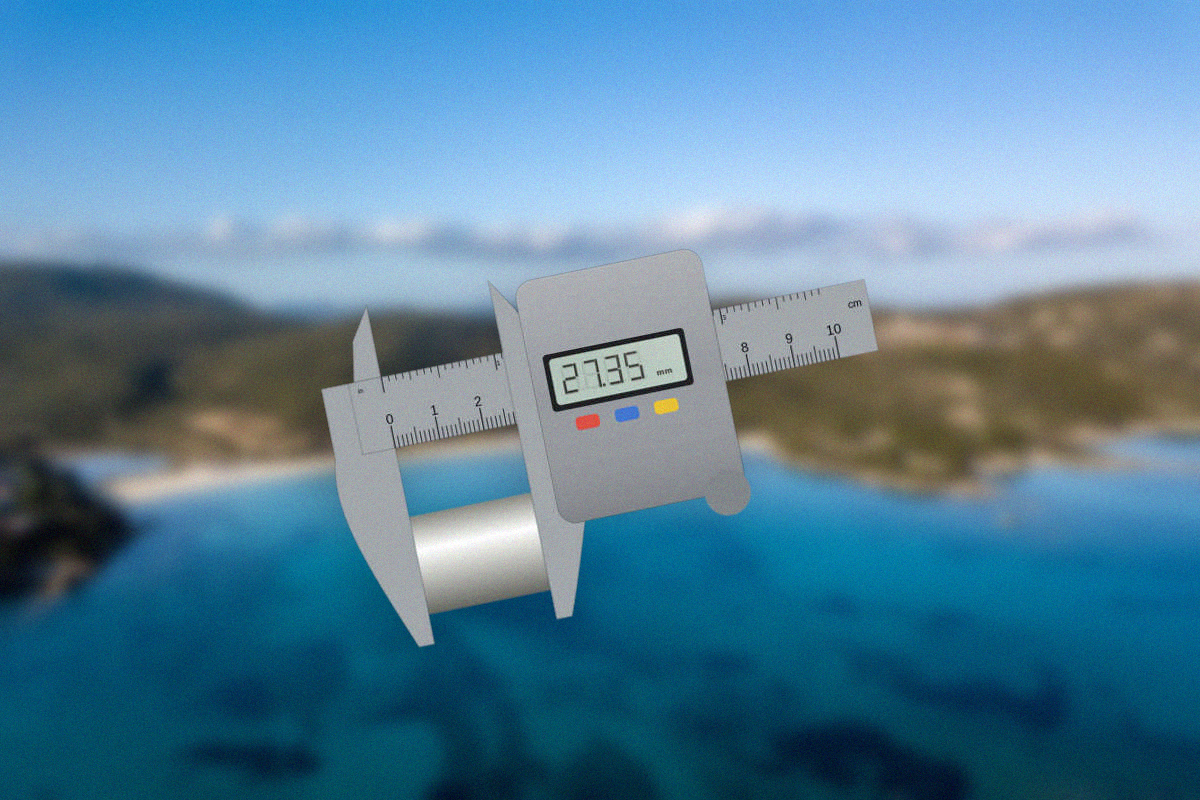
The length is {"value": 27.35, "unit": "mm"}
